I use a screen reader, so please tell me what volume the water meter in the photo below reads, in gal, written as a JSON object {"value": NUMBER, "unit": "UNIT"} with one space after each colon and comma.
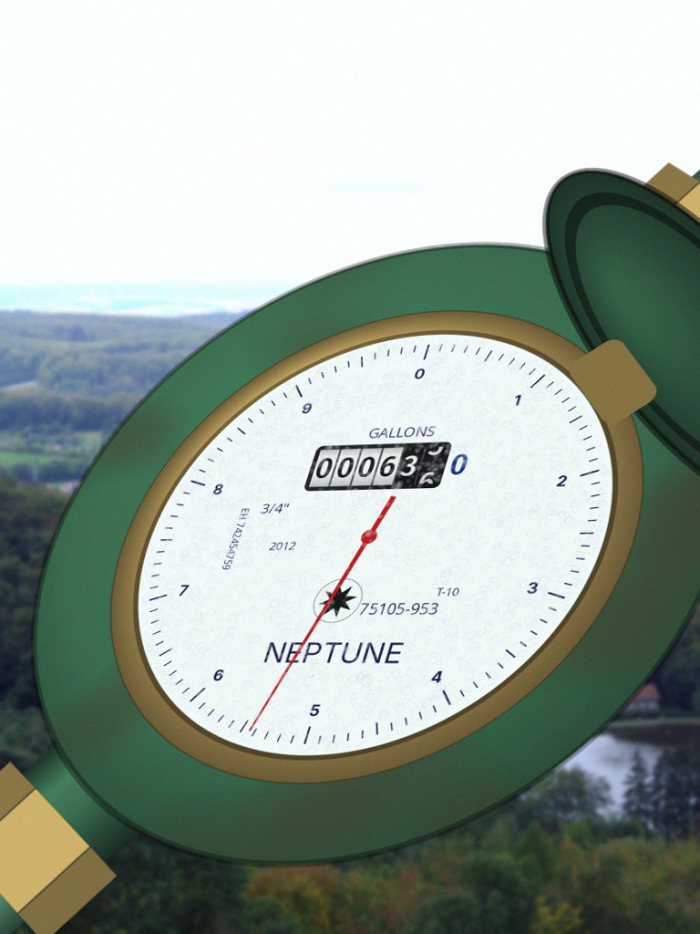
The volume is {"value": 6355.4, "unit": "gal"}
